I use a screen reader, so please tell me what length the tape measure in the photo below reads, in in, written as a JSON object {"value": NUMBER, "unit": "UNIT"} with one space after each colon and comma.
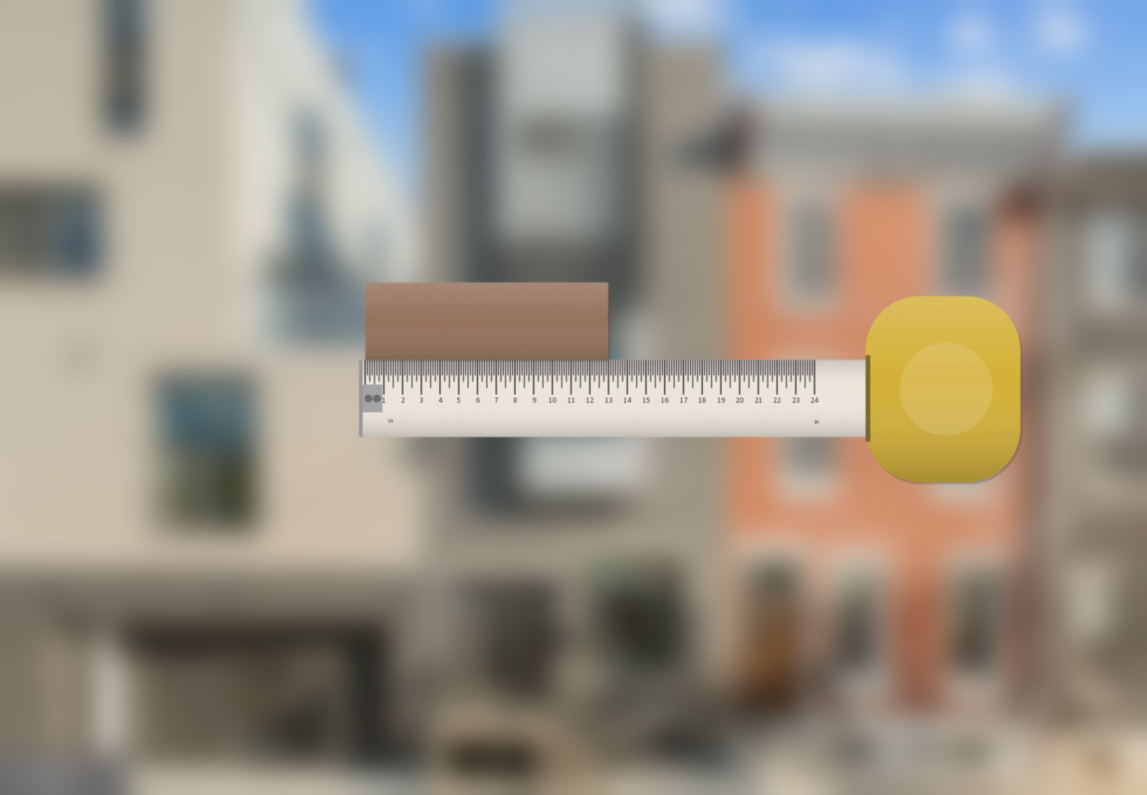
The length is {"value": 13, "unit": "in"}
